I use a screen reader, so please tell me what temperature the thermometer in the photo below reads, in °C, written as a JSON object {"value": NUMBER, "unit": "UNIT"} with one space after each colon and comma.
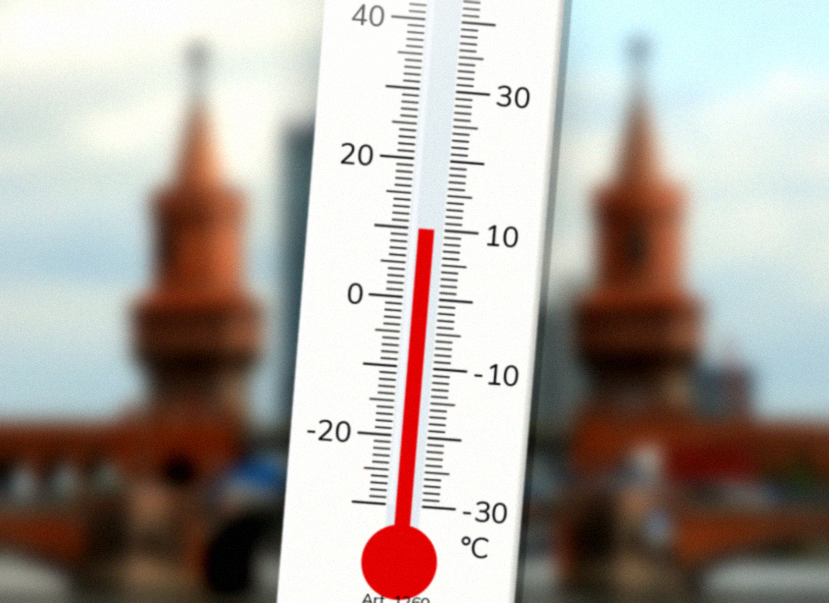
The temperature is {"value": 10, "unit": "°C"}
